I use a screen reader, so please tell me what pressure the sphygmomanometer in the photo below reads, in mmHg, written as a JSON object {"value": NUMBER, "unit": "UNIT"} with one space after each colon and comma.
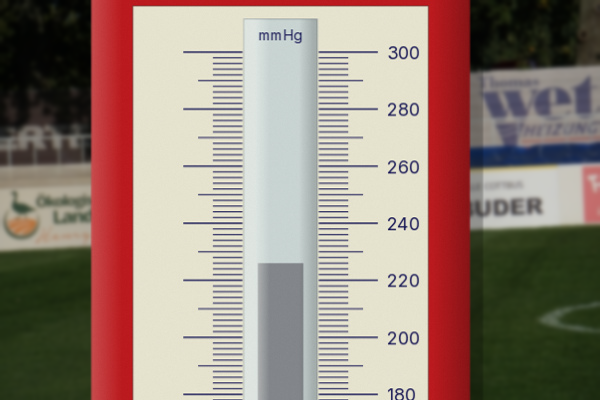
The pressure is {"value": 226, "unit": "mmHg"}
